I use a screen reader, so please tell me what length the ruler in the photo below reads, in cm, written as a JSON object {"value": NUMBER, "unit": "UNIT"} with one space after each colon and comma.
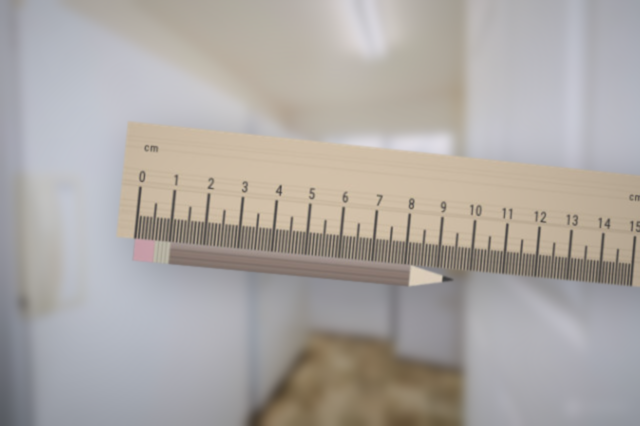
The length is {"value": 9.5, "unit": "cm"}
